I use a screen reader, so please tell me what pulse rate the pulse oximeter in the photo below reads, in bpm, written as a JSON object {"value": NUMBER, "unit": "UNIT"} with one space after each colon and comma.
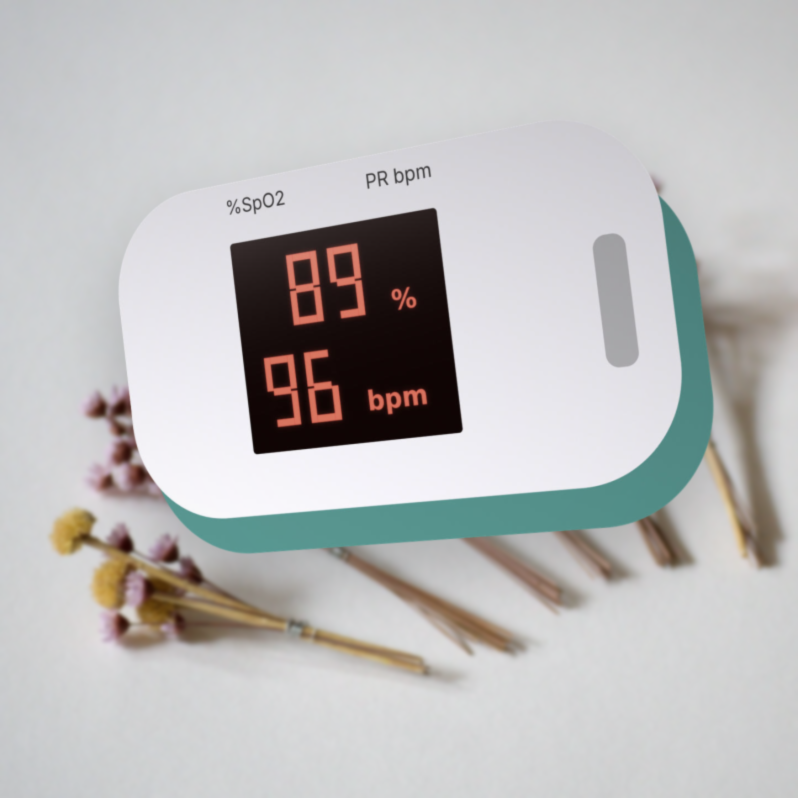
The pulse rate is {"value": 96, "unit": "bpm"}
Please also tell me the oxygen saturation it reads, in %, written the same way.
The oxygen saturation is {"value": 89, "unit": "%"}
